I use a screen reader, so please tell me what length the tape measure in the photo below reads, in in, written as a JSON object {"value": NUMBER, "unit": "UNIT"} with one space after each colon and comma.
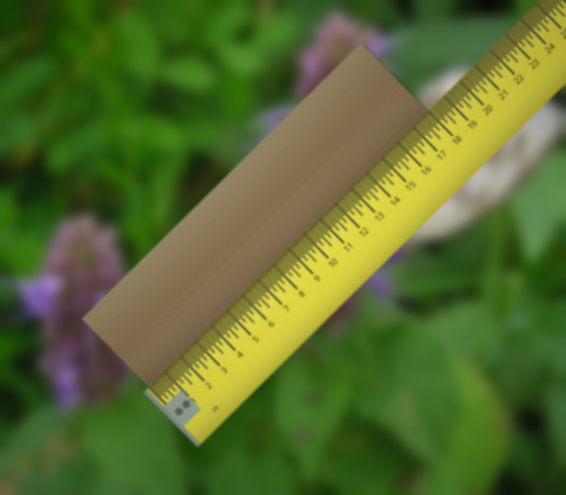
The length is {"value": 18, "unit": "in"}
